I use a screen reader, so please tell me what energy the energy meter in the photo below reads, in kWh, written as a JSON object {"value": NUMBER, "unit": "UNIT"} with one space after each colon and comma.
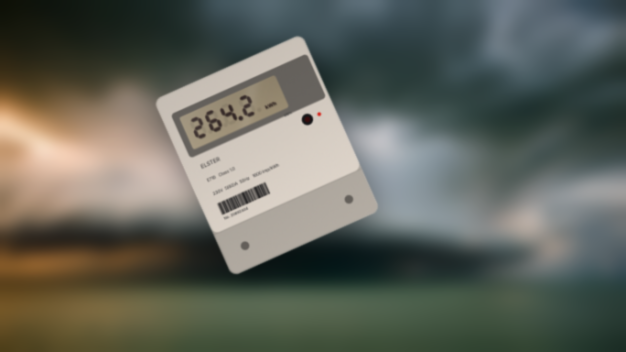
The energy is {"value": 264.2, "unit": "kWh"}
